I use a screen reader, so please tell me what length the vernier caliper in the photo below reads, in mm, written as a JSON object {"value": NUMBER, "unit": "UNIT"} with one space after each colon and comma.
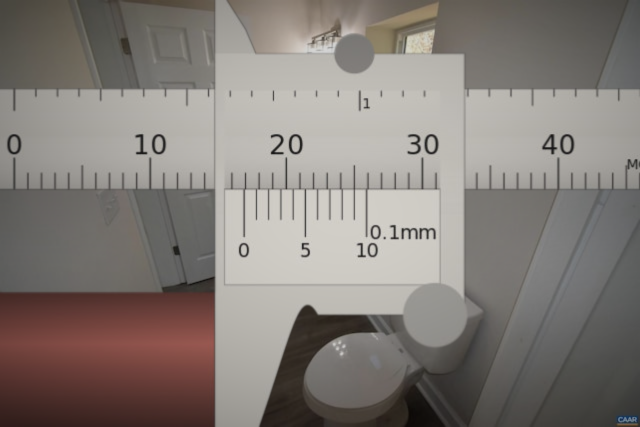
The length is {"value": 16.9, "unit": "mm"}
